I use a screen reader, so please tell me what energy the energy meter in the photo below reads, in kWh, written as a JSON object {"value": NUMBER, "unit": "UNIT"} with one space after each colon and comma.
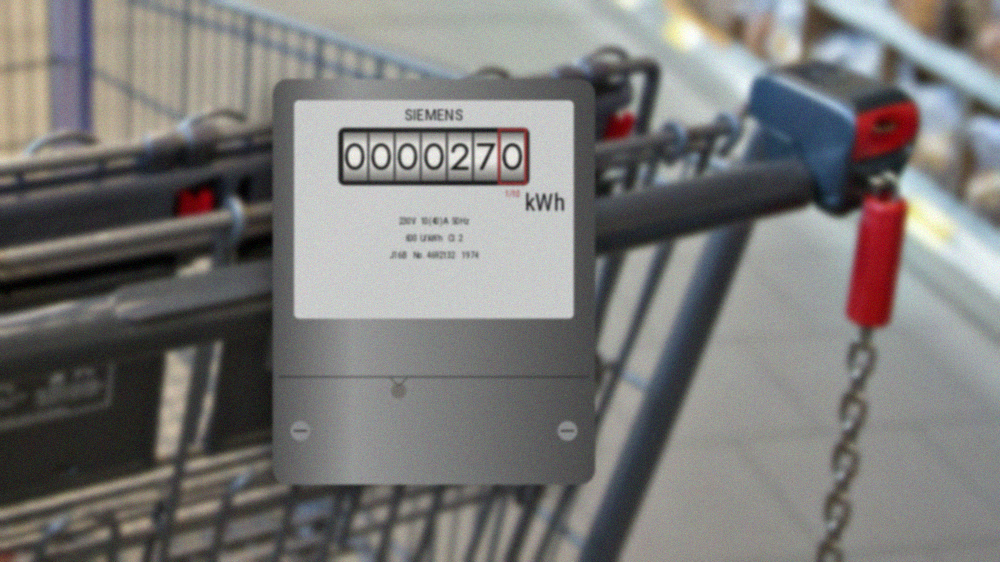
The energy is {"value": 27.0, "unit": "kWh"}
